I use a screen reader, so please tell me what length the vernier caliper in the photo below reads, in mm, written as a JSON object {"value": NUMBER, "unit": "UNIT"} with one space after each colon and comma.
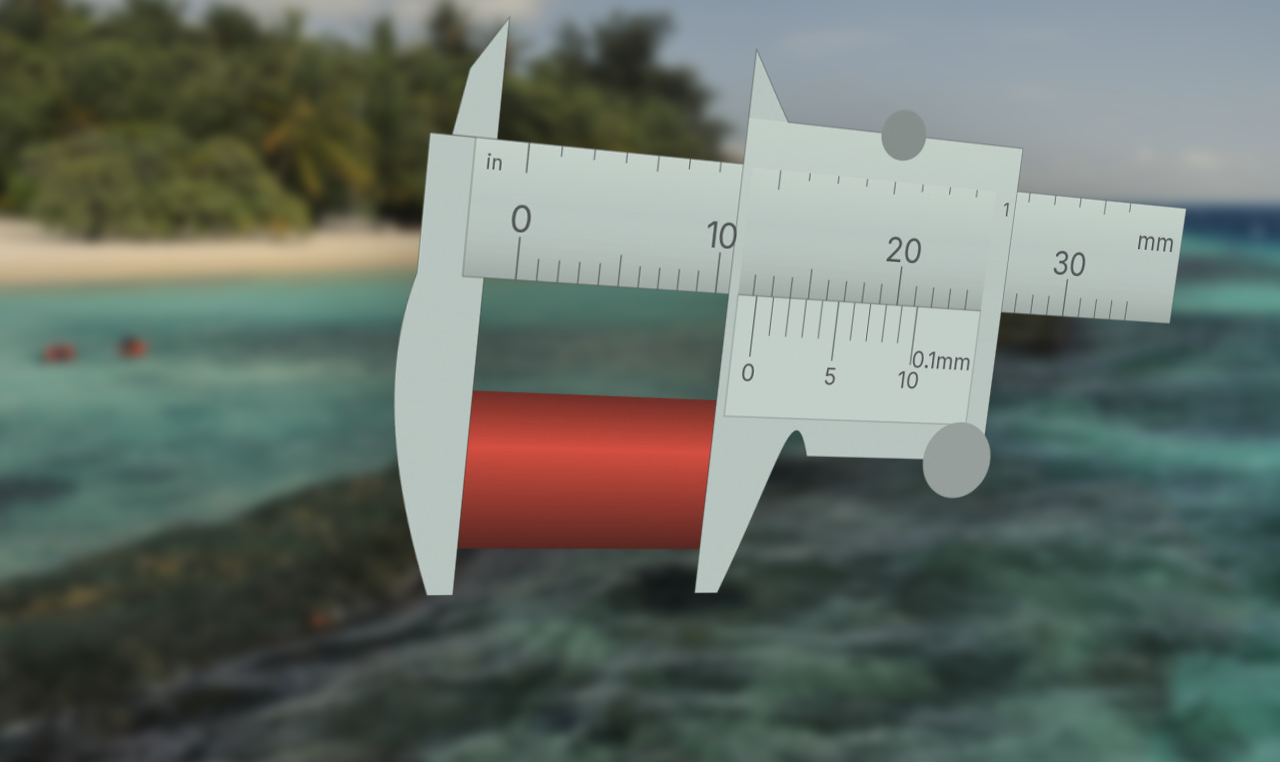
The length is {"value": 12.2, "unit": "mm"}
